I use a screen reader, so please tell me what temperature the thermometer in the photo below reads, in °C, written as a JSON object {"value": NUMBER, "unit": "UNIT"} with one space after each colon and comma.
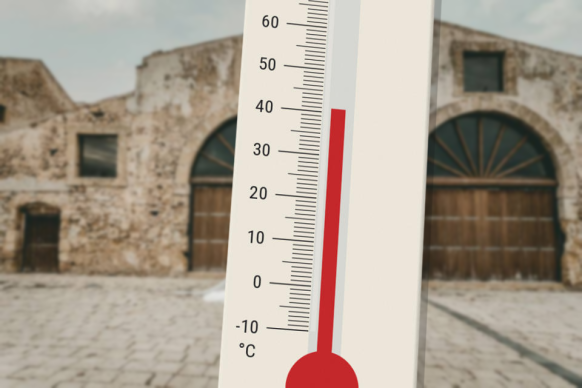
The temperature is {"value": 41, "unit": "°C"}
